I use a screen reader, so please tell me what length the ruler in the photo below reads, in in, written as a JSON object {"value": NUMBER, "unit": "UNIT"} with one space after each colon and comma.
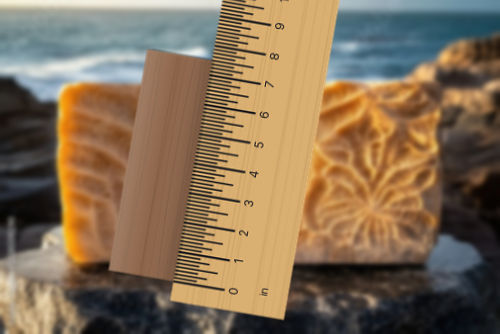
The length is {"value": 7.5, "unit": "in"}
